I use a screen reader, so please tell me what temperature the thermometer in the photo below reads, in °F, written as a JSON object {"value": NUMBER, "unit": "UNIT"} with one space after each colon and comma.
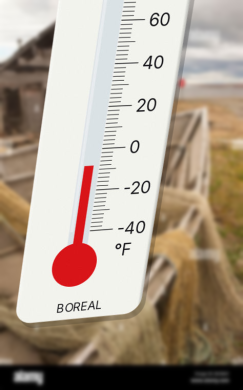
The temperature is {"value": -8, "unit": "°F"}
